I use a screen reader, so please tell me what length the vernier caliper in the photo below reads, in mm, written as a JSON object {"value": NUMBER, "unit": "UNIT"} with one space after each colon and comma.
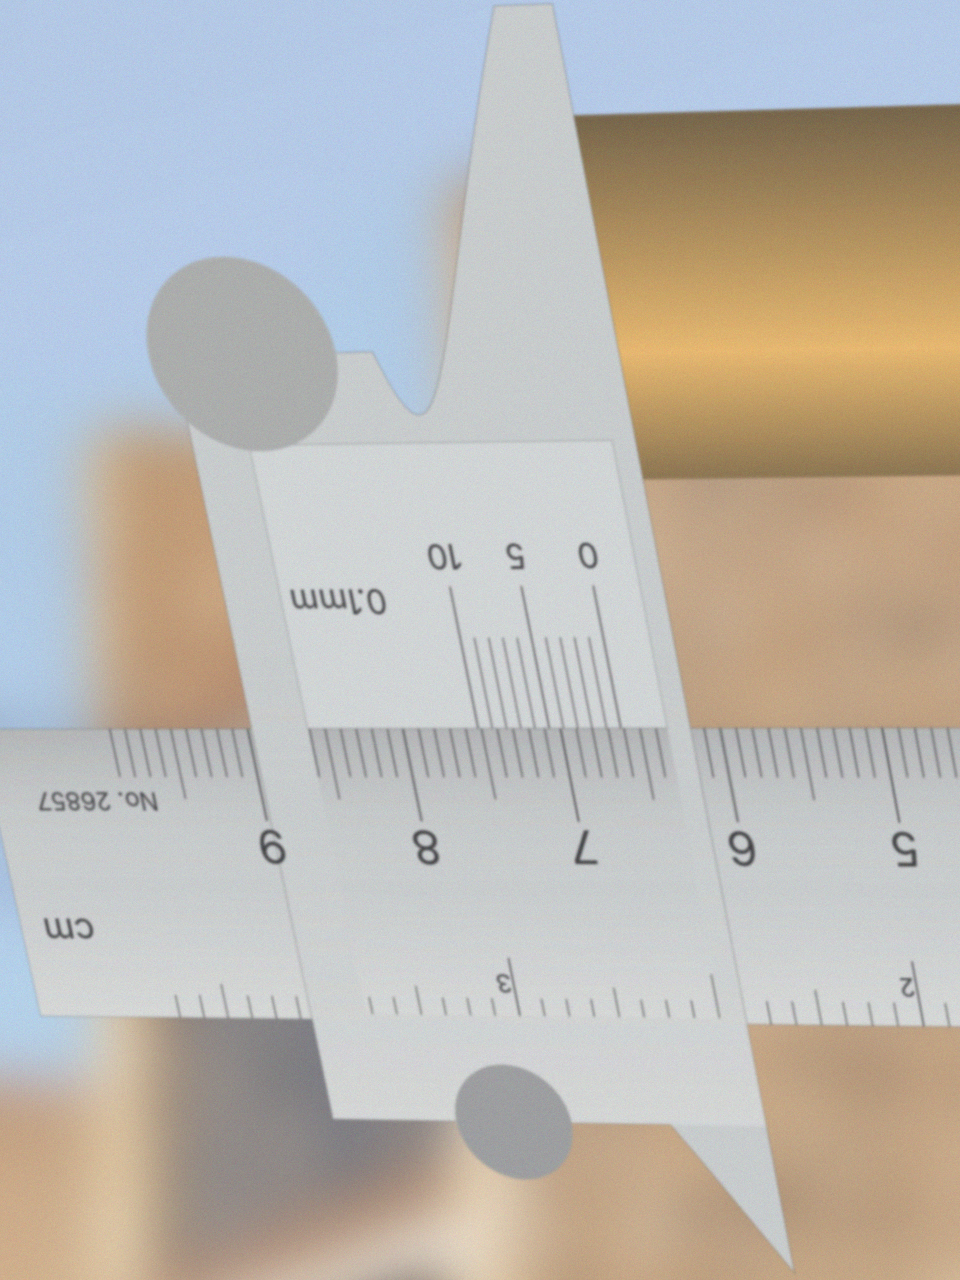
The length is {"value": 66.2, "unit": "mm"}
